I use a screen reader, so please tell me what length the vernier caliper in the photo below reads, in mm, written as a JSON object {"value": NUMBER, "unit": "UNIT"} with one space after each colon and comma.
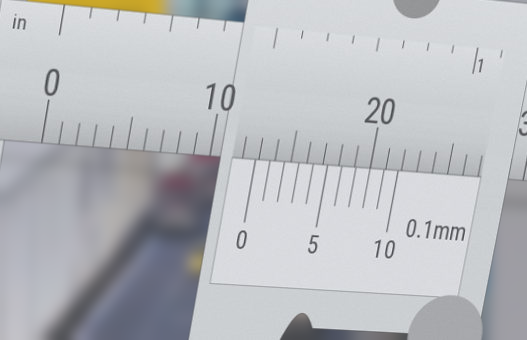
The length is {"value": 12.8, "unit": "mm"}
